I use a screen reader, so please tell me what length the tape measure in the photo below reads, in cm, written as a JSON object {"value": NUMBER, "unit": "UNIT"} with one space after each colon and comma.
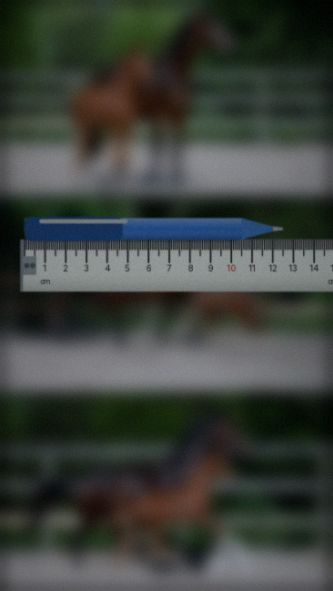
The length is {"value": 12.5, "unit": "cm"}
